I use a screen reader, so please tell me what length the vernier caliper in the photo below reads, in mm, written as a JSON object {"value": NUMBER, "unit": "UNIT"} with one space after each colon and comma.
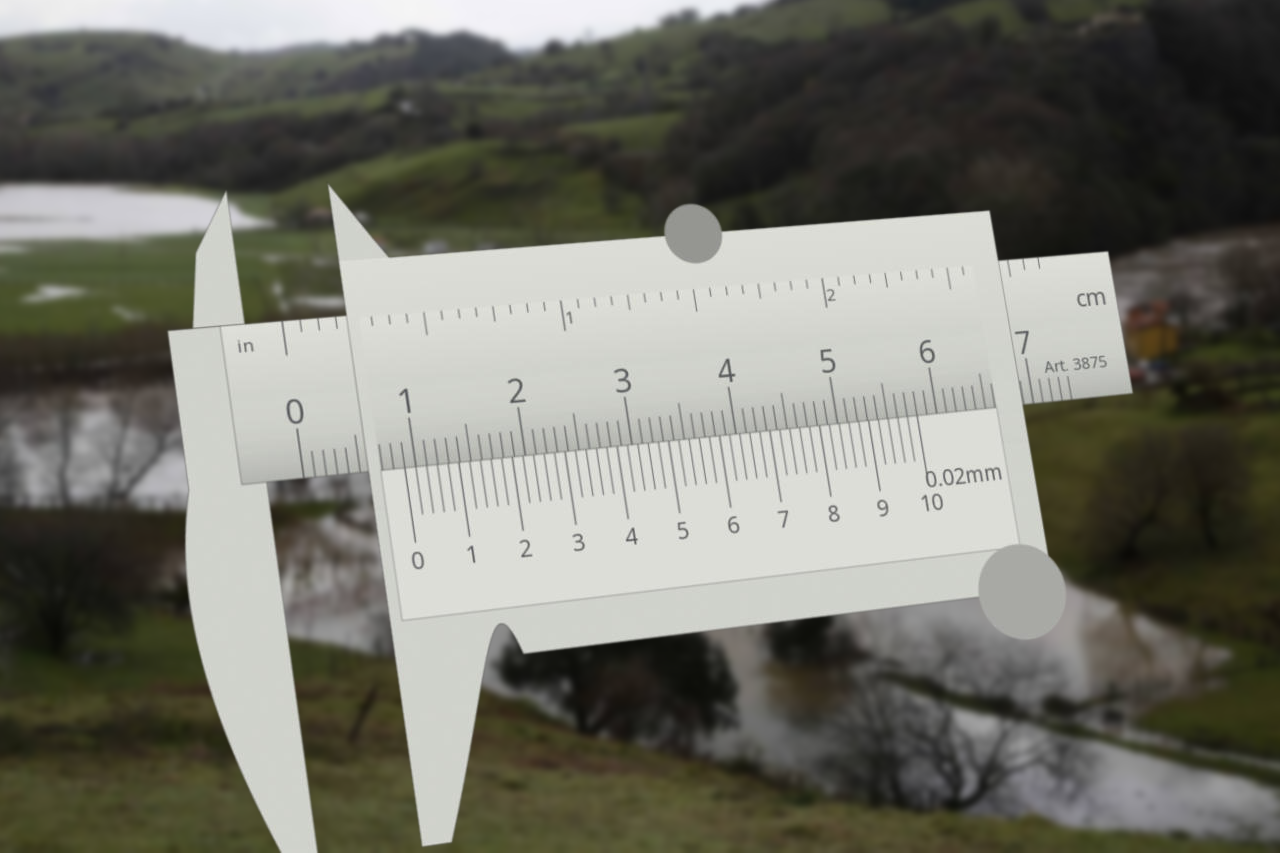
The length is {"value": 9.0, "unit": "mm"}
